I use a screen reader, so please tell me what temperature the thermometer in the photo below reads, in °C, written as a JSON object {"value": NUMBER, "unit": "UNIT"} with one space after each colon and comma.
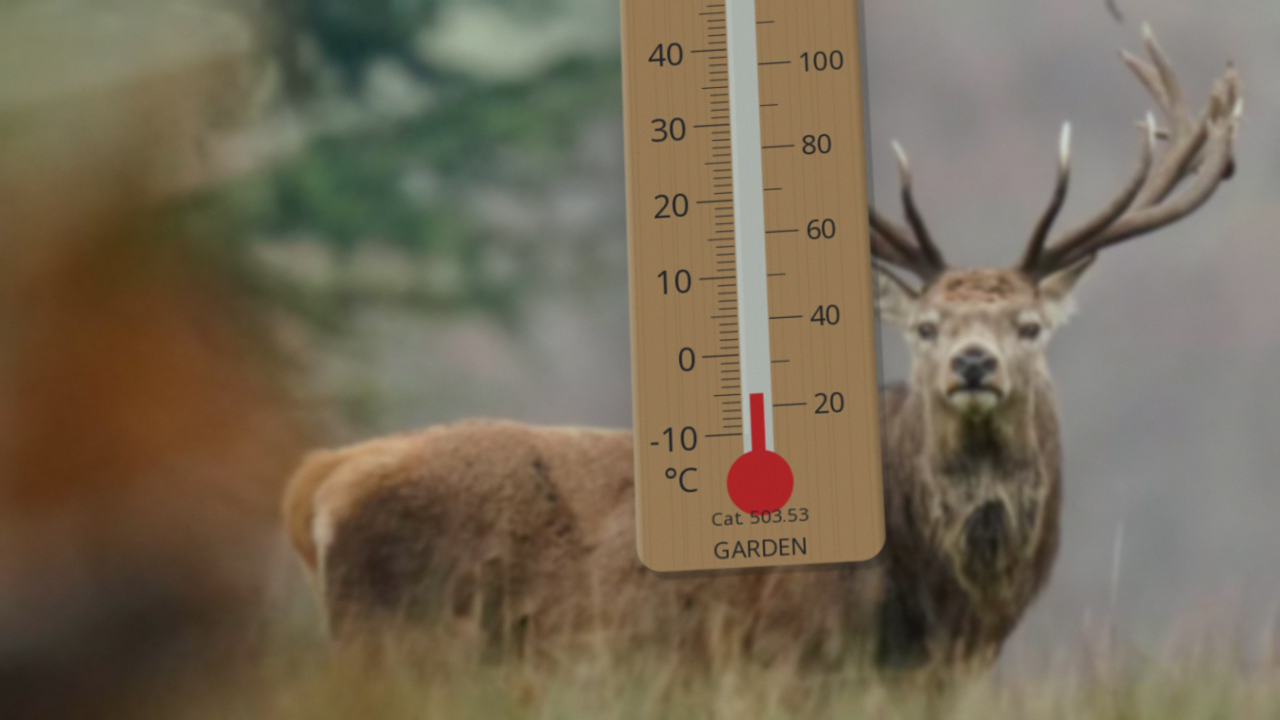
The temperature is {"value": -5, "unit": "°C"}
